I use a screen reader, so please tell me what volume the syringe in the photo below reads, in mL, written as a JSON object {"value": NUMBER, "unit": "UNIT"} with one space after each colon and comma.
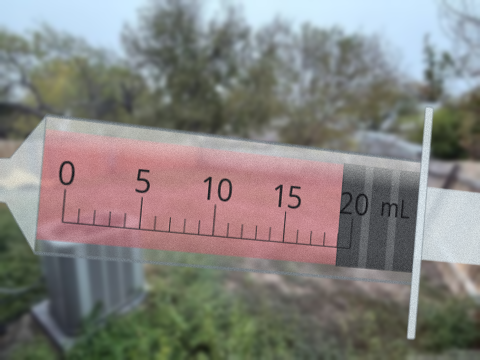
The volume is {"value": 19, "unit": "mL"}
